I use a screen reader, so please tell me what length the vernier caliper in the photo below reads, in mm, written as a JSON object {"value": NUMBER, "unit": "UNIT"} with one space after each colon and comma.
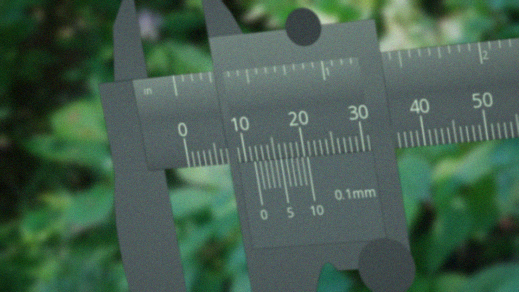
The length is {"value": 11.5, "unit": "mm"}
